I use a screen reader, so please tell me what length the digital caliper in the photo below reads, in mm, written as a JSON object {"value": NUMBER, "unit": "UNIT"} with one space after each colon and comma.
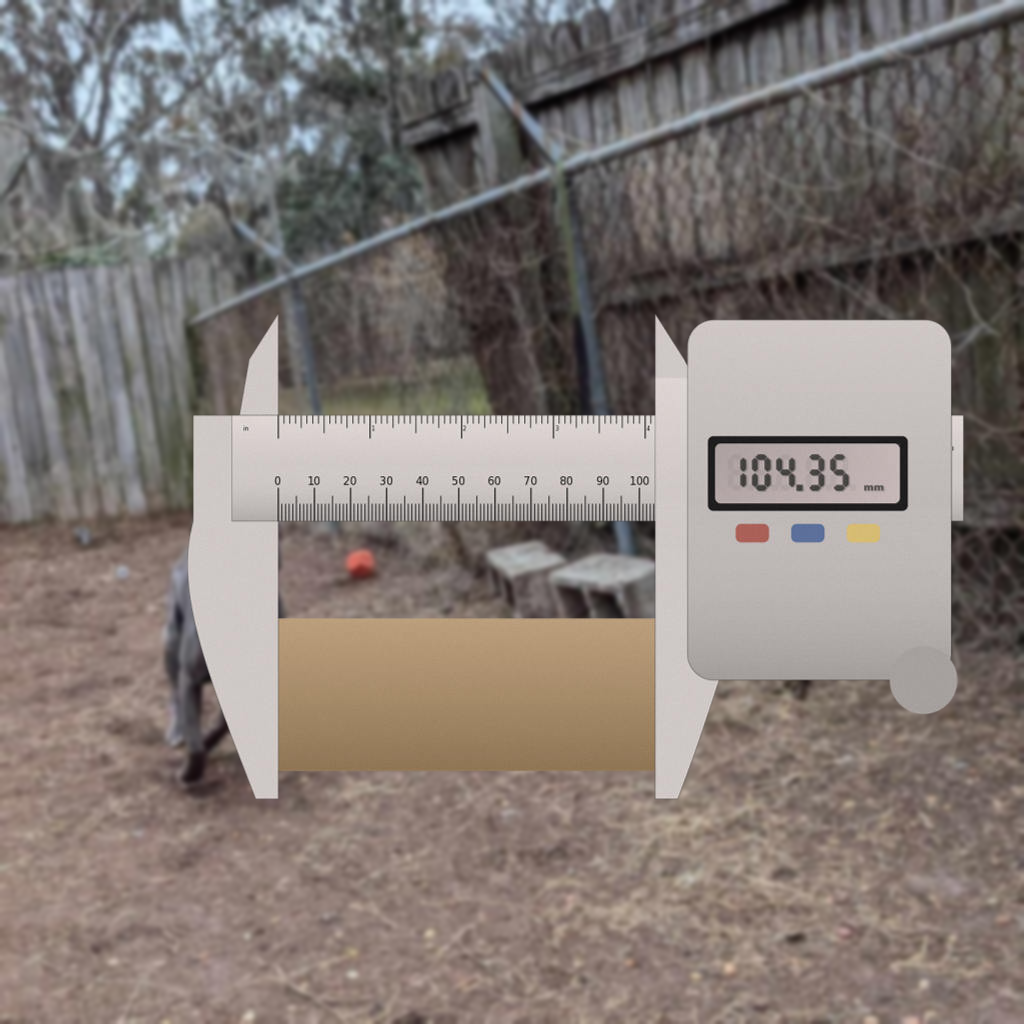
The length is {"value": 104.35, "unit": "mm"}
